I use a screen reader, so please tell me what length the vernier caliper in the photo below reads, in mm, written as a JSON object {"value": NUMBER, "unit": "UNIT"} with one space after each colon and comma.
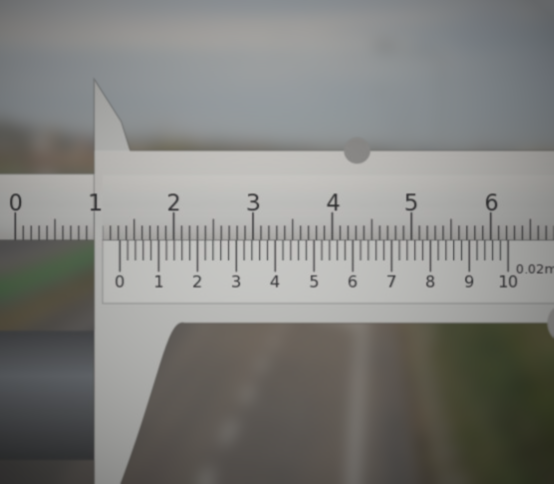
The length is {"value": 13.2, "unit": "mm"}
